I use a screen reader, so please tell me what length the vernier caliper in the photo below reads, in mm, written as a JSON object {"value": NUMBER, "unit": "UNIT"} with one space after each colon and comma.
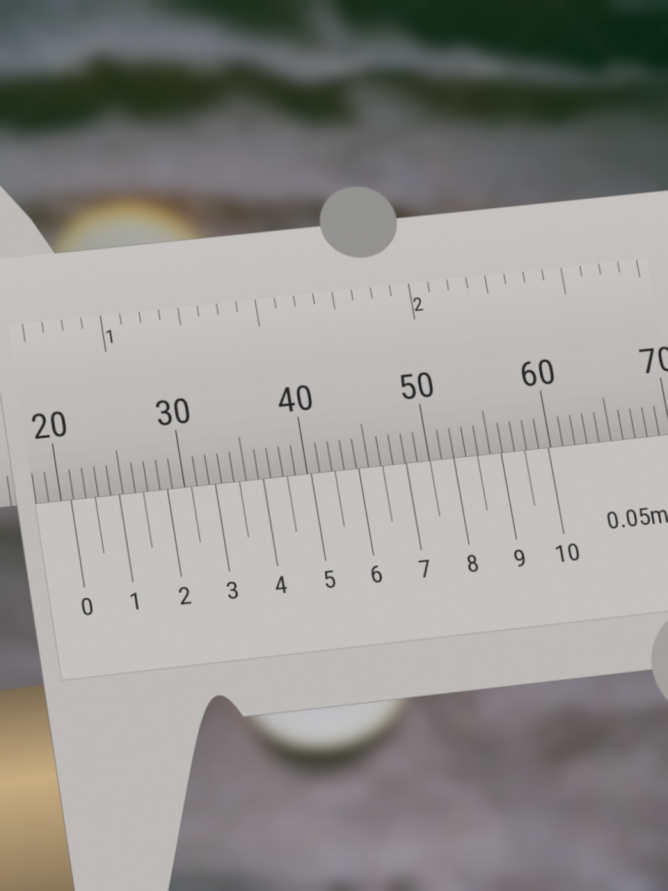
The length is {"value": 20.8, "unit": "mm"}
